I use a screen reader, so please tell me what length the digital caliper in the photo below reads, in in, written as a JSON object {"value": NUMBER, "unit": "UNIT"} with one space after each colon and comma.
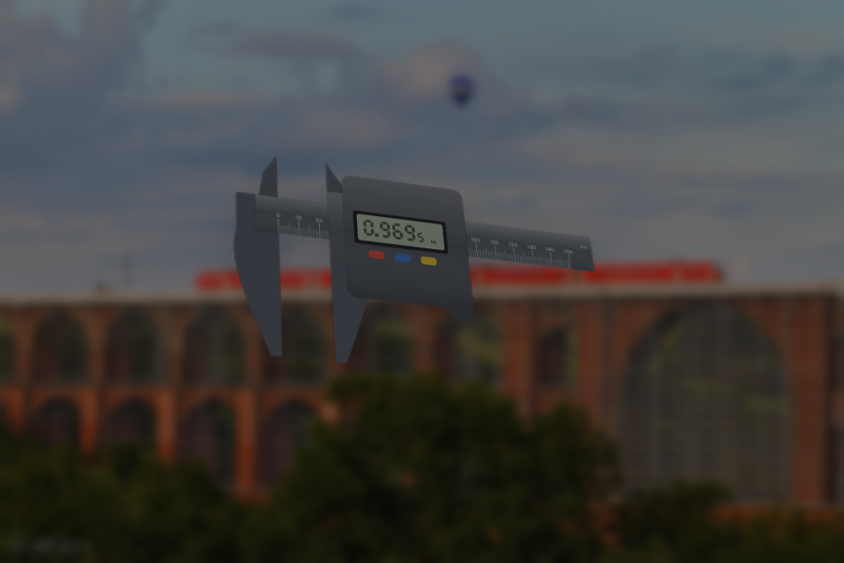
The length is {"value": 0.9695, "unit": "in"}
